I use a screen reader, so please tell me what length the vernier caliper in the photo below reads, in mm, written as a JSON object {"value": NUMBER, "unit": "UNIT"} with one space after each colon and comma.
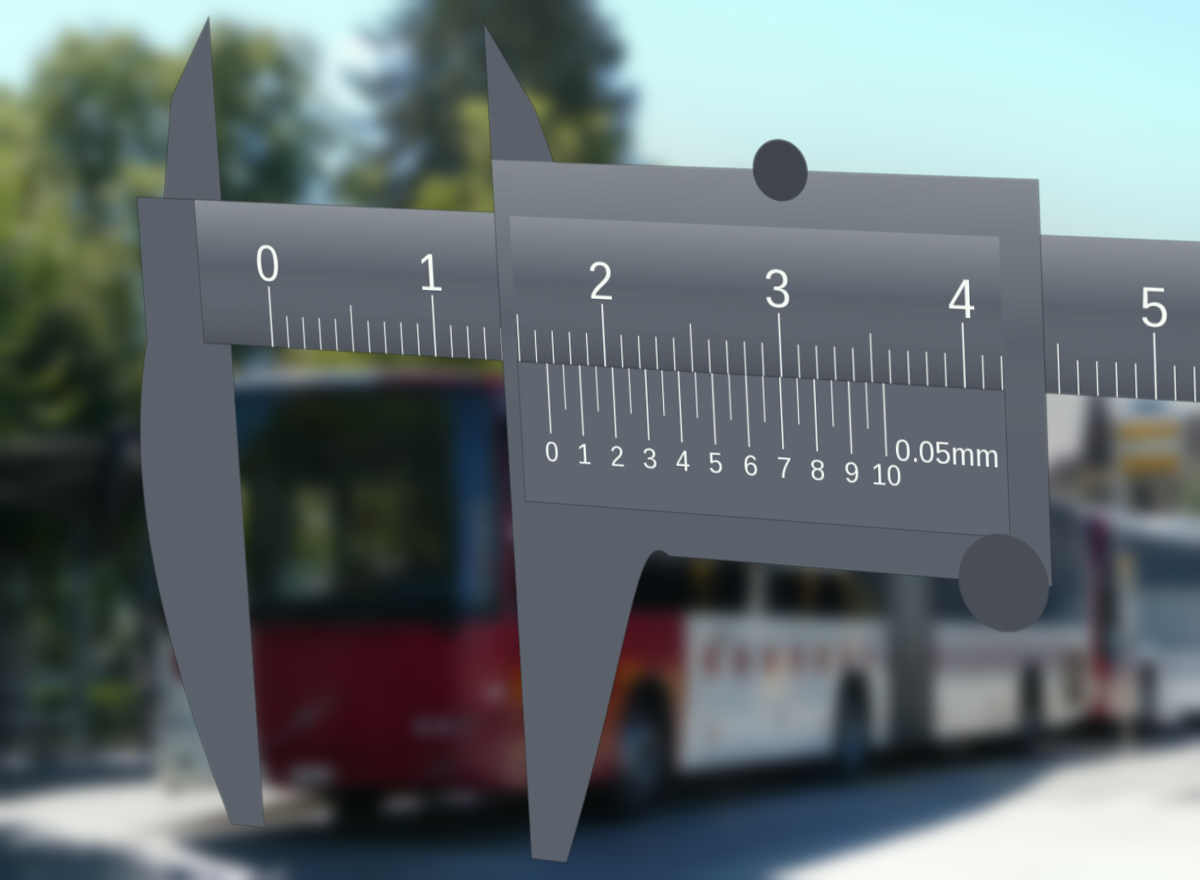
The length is {"value": 16.6, "unit": "mm"}
